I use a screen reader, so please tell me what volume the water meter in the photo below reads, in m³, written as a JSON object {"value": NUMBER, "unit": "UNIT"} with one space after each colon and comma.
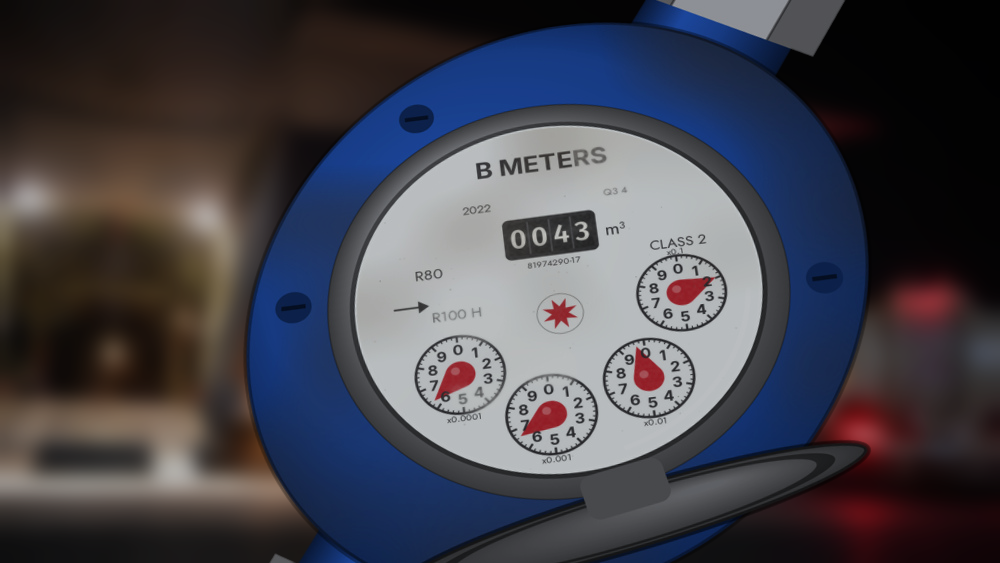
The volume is {"value": 43.1966, "unit": "m³"}
